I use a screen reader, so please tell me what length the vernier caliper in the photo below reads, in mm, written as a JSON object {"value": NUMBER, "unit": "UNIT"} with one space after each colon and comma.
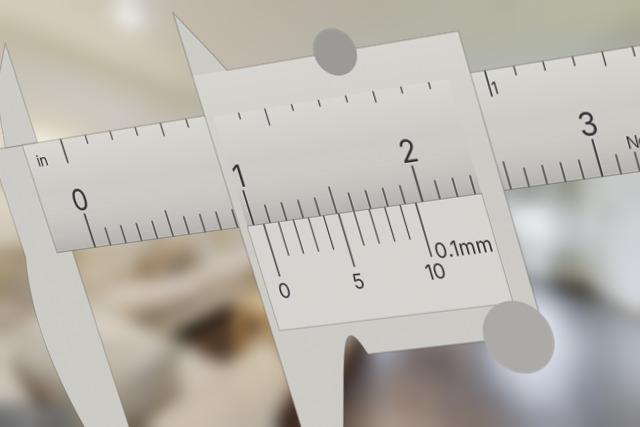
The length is {"value": 10.6, "unit": "mm"}
